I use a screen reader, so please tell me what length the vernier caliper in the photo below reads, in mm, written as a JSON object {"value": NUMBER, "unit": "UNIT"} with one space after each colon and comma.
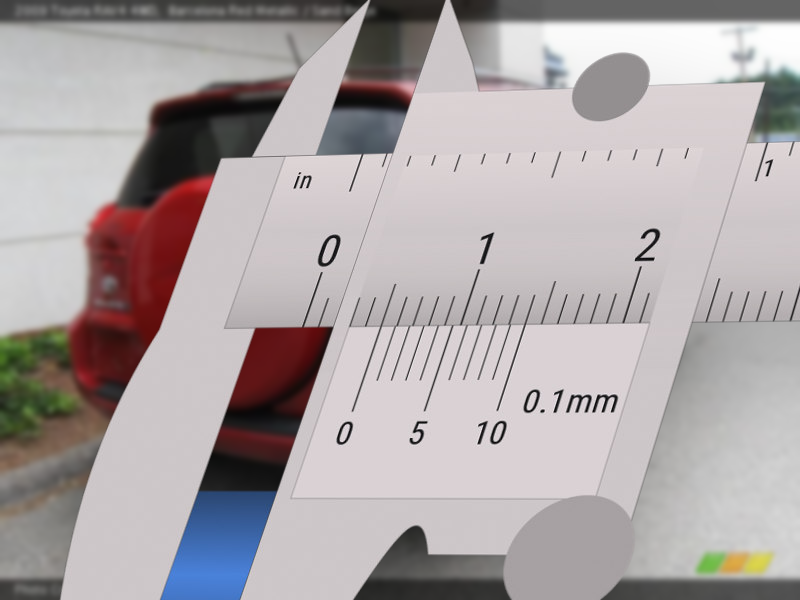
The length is {"value": 5.0, "unit": "mm"}
